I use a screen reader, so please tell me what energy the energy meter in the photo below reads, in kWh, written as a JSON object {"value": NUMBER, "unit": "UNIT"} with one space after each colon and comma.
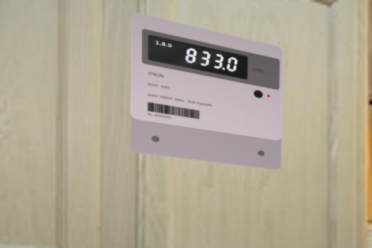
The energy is {"value": 833.0, "unit": "kWh"}
